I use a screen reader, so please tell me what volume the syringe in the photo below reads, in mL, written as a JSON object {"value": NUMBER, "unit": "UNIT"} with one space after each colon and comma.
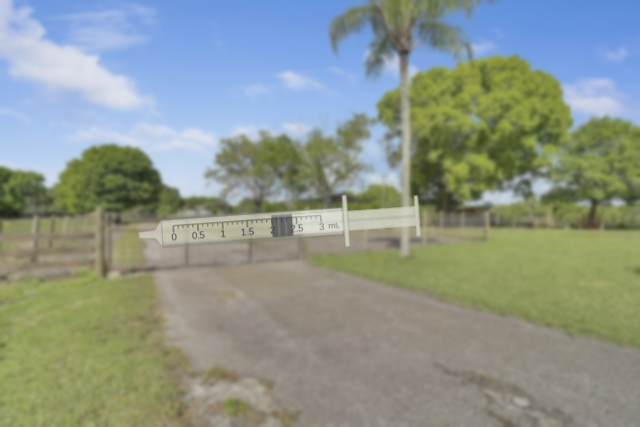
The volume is {"value": 2, "unit": "mL"}
